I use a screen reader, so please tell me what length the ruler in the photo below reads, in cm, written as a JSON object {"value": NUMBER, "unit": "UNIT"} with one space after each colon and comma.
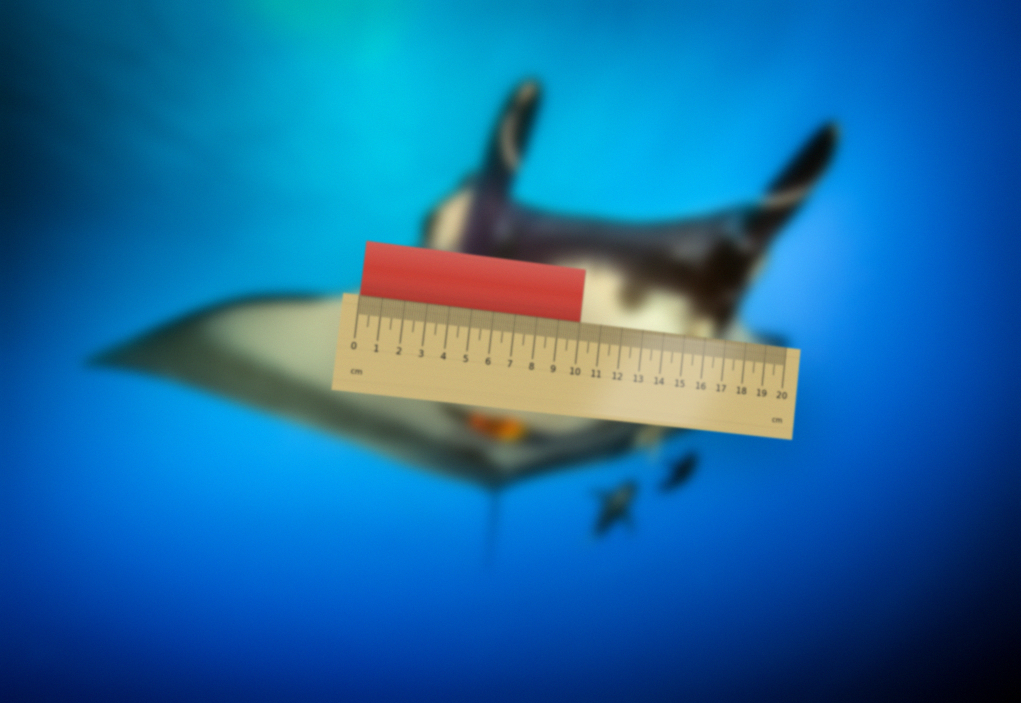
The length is {"value": 10, "unit": "cm"}
